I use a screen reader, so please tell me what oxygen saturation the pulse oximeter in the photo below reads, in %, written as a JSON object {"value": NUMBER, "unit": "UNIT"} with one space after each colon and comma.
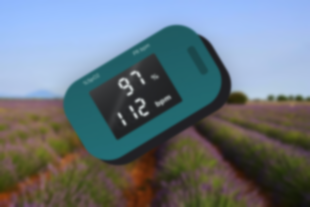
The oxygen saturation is {"value": 97, "unit": "%"}
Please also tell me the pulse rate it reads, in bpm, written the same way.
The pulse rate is {"value": 112, "unit": "bpm"}
